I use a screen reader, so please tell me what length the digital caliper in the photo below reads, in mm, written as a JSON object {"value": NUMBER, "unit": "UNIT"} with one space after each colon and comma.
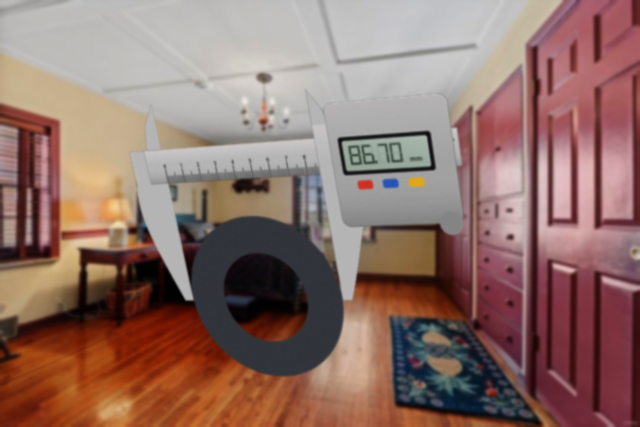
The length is {"value": 86.70, "unit": "mm"}
